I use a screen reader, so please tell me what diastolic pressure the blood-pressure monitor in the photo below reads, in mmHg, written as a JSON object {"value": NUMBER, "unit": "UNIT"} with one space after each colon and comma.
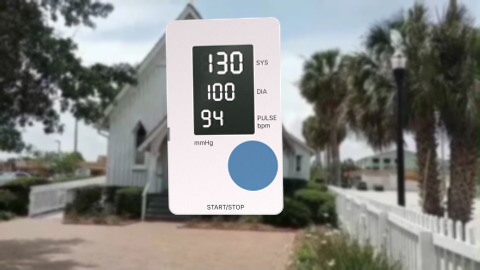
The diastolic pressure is {"value": 100, "unit": "mmHg"}
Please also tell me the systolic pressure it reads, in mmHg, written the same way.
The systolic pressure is {"value": 130, "unit": "mmHg"}
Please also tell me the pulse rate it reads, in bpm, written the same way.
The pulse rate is {"value": 94, "unit": "bpm"}
